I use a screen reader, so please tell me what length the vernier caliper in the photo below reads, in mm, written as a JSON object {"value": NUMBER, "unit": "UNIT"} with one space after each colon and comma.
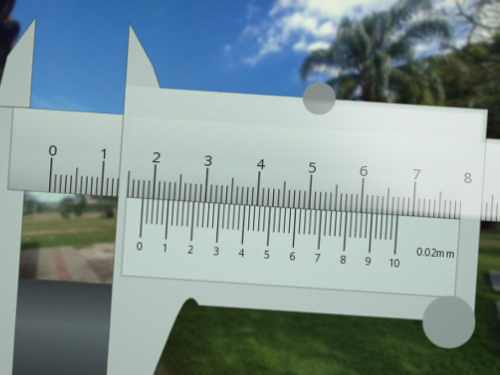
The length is {"value": 18.0, "unit": "mm"}
